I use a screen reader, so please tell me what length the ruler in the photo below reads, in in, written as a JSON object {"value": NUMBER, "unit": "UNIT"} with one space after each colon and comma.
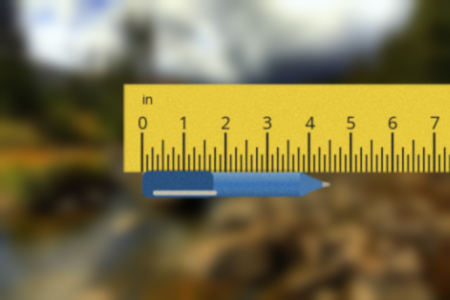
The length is {"value": 4.5, "unit": "in"}
